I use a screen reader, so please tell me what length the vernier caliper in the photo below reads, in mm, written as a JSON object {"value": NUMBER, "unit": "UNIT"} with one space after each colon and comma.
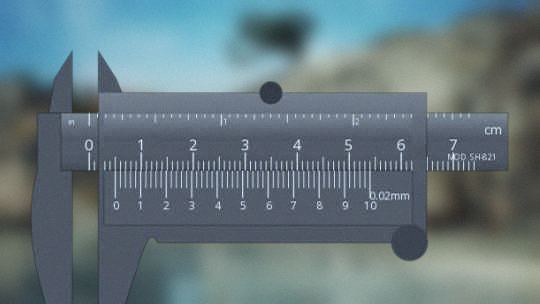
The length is {"value": 5.0, "unit": "mm"}
